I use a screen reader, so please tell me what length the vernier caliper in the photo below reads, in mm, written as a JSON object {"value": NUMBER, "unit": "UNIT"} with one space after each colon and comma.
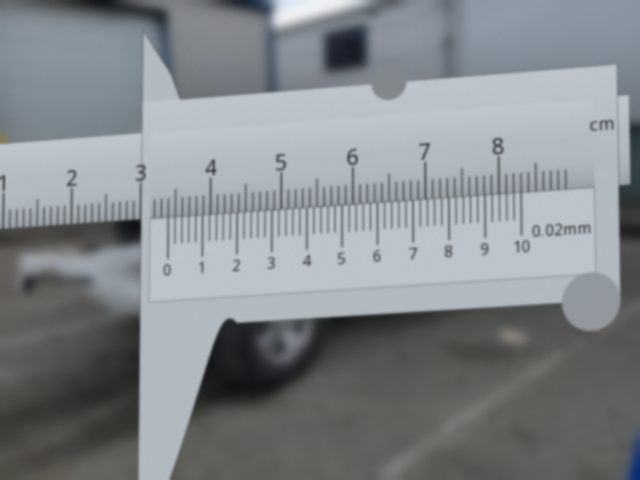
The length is {"value": 34.0, "unit": "mm"}
